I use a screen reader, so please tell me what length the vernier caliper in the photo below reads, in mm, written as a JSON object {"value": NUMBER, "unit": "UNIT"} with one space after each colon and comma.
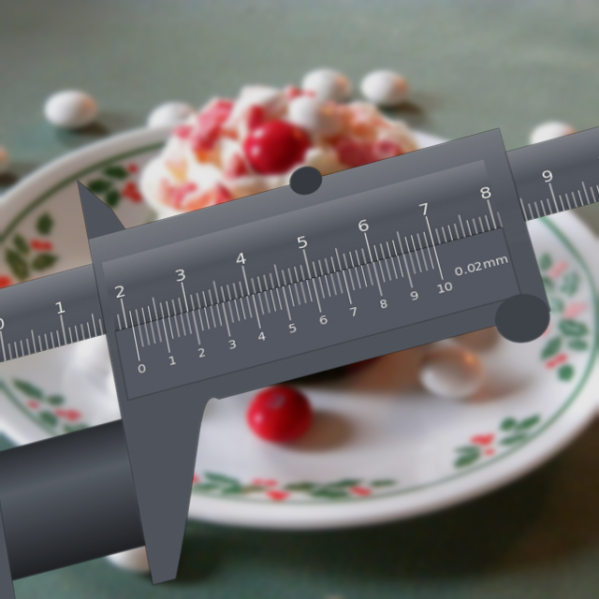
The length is {"value": 21.0, "unit": "mm"}
